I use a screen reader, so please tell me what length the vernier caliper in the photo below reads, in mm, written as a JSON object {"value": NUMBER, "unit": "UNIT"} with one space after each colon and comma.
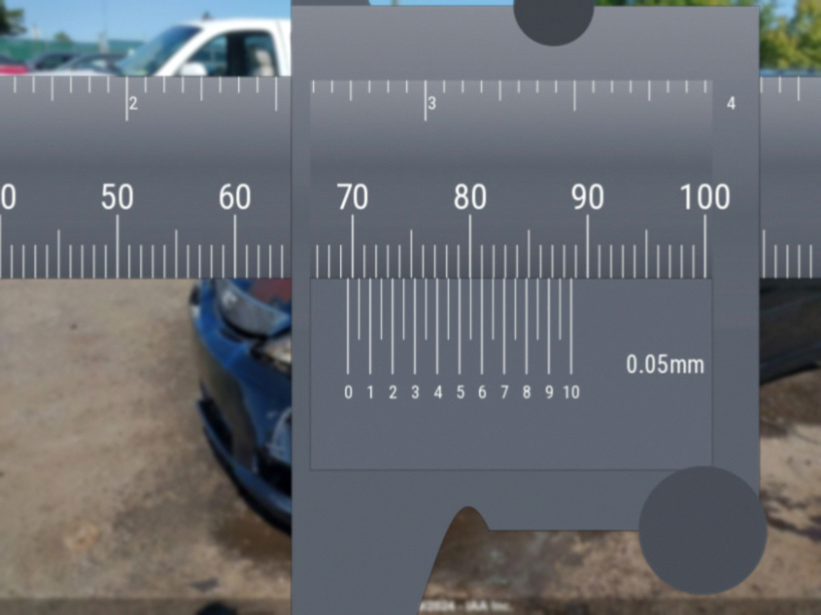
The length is {"value": 69.6, "unit": "mm"}
